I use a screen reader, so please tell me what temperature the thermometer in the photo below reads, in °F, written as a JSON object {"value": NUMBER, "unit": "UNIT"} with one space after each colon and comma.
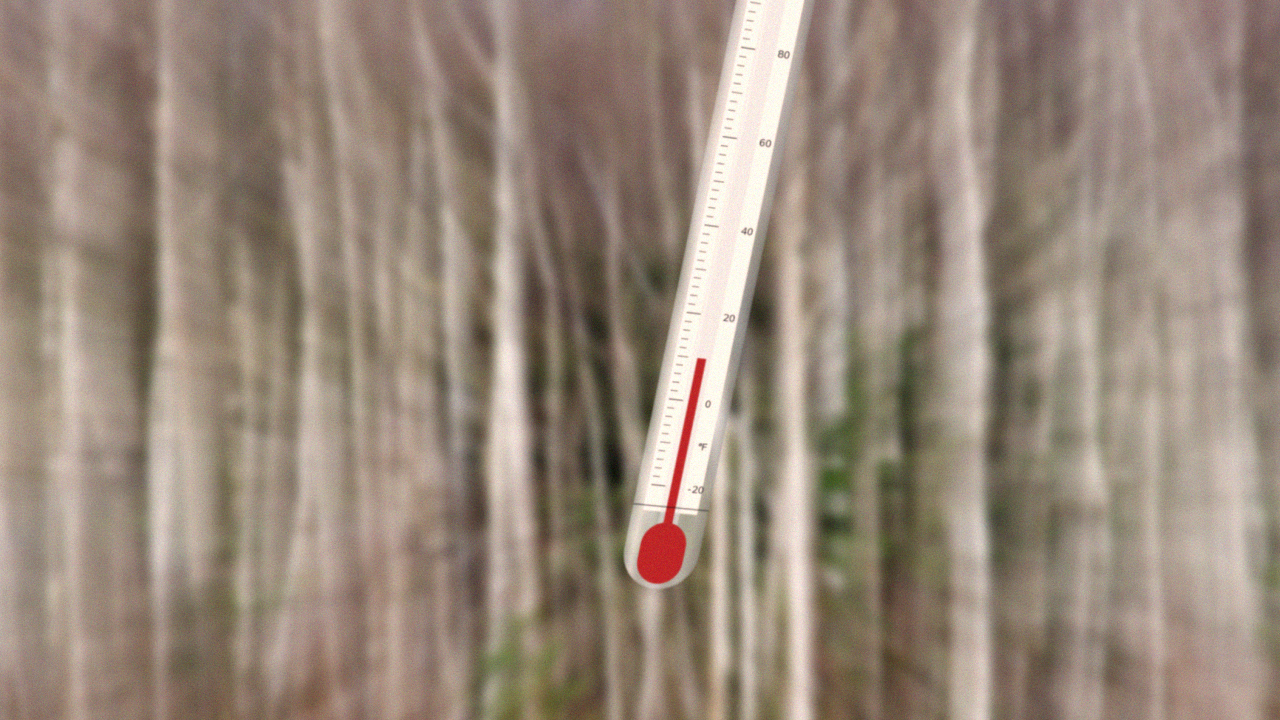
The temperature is {"value": 10, "unit": "°F"}
